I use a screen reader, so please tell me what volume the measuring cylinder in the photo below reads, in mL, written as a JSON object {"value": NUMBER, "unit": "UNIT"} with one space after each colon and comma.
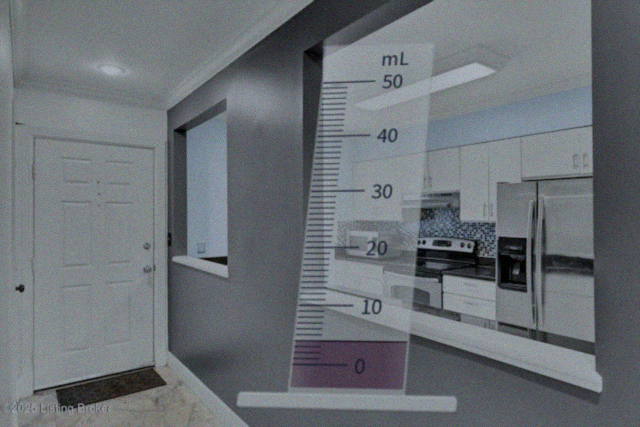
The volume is {"value": 4, "unit": "mL"}
